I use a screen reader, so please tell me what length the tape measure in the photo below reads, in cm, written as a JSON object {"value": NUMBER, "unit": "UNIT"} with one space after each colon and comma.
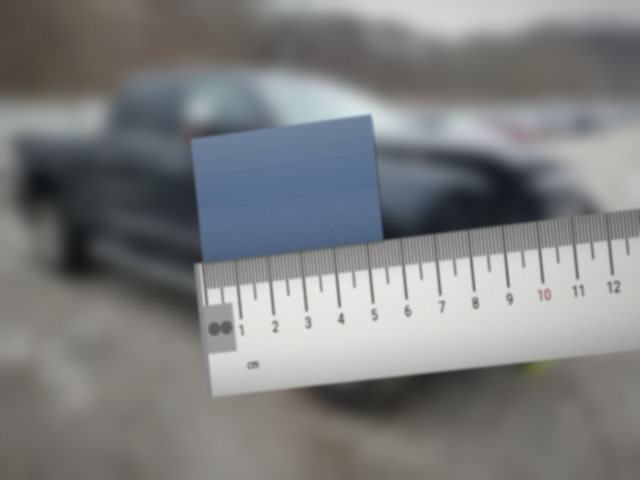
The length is {"value": 5.5, "unit": "cm"}
